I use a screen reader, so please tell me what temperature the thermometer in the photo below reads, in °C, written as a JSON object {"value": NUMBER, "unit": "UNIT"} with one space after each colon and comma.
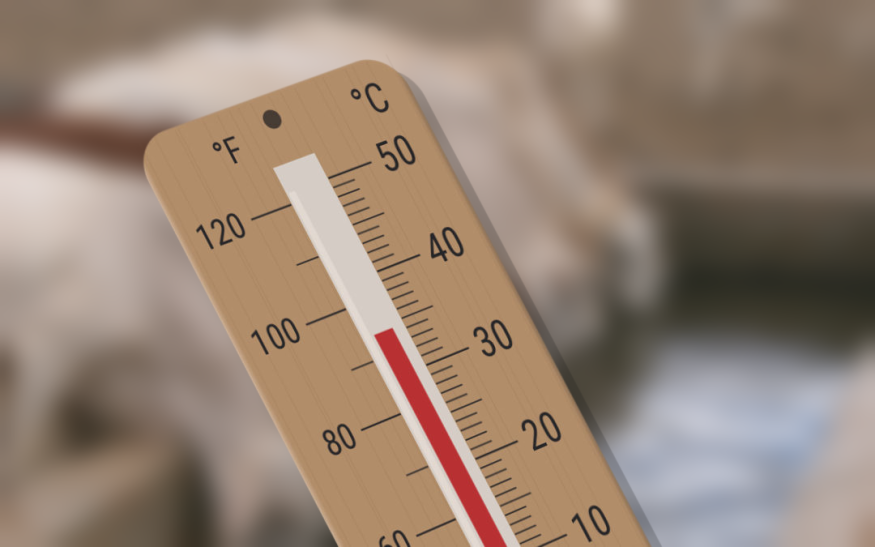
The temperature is {"value": 34.5, "unit": "°C"}
